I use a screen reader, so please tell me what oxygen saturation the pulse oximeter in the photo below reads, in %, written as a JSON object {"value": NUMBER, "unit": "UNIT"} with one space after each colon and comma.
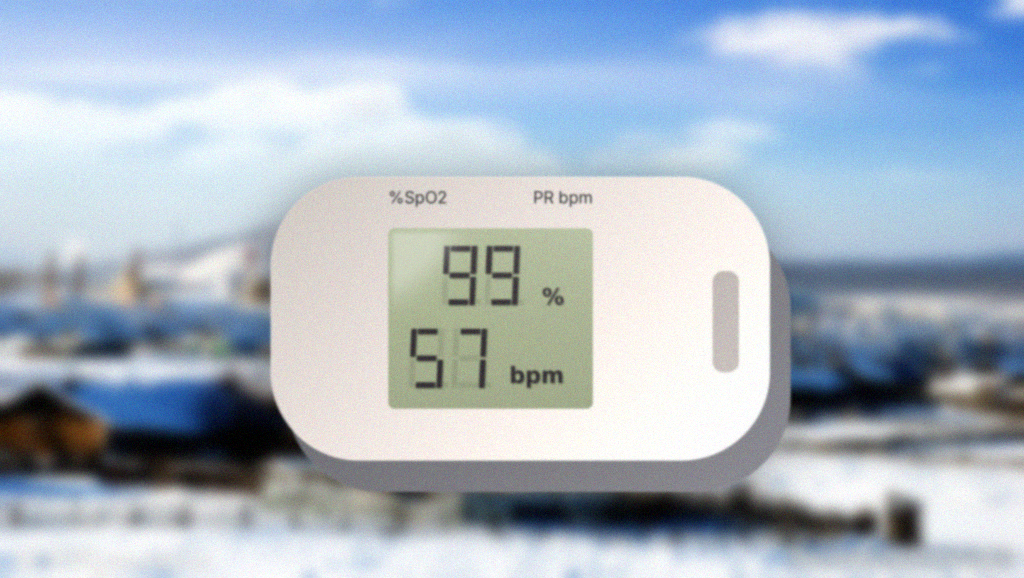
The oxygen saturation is {"value": 99, "unit": "%"}
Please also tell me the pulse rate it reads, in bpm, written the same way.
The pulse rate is {"value": 57, "unit": "bpm"}
